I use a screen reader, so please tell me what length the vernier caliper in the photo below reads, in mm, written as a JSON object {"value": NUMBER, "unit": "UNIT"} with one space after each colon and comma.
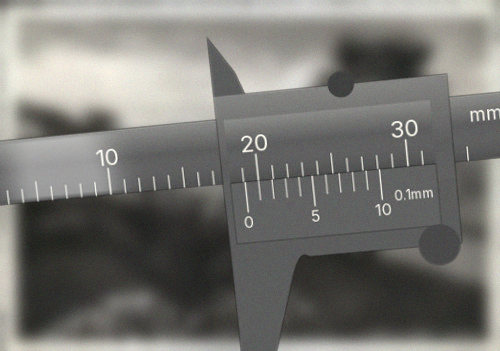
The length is {"value": 19.1, "unit": "mm"}
